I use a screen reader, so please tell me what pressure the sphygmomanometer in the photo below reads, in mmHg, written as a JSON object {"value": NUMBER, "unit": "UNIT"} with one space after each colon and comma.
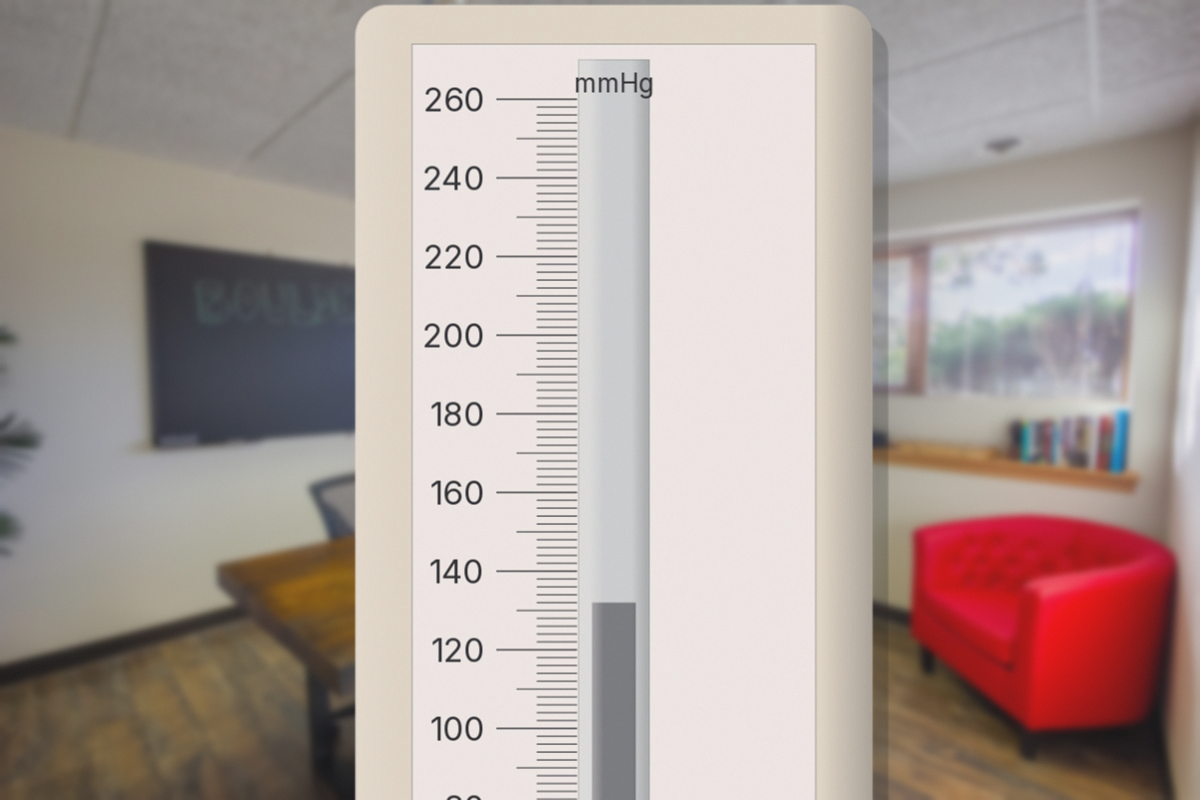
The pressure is {"value": 132, "unit": "mmHg"}
